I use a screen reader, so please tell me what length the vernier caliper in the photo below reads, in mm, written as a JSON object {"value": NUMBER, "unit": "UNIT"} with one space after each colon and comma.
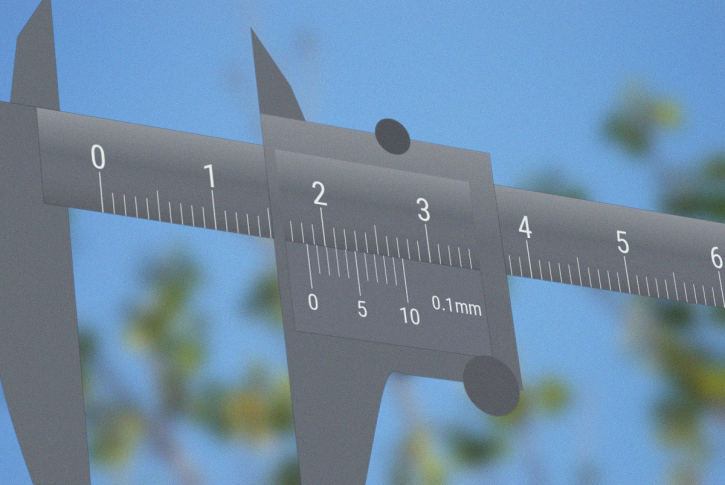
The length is {"value": 18.3, "unit": "mm"}
